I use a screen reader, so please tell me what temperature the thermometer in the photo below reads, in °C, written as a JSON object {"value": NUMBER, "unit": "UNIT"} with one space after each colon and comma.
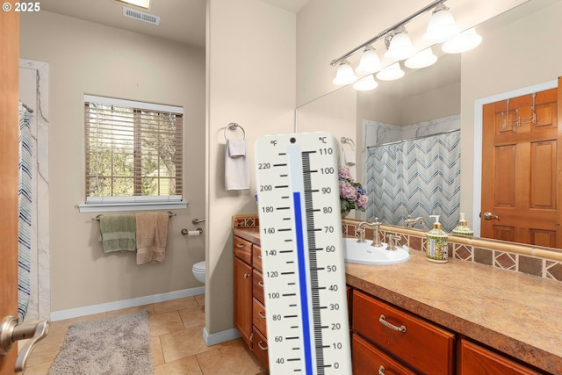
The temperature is {"value": 90, "unit": "°C"}
